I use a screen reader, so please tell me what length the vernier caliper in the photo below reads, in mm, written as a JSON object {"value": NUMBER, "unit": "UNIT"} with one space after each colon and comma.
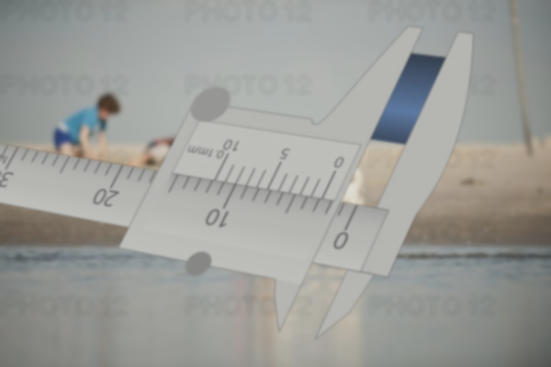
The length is {"value": 2.8, "unit": "mm"}
